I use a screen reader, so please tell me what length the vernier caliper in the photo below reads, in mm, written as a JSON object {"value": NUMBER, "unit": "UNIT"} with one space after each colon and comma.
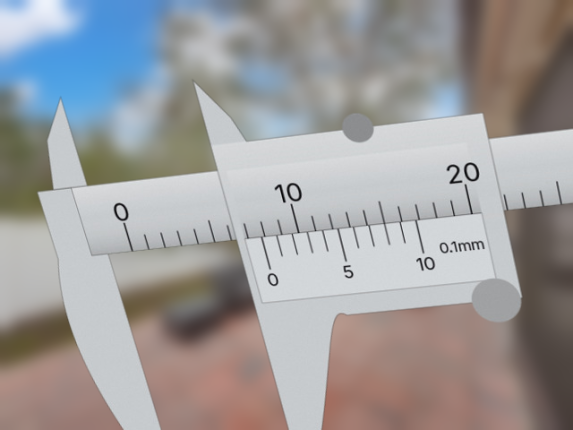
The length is {"value": 7.8, "unit": "mm"}
